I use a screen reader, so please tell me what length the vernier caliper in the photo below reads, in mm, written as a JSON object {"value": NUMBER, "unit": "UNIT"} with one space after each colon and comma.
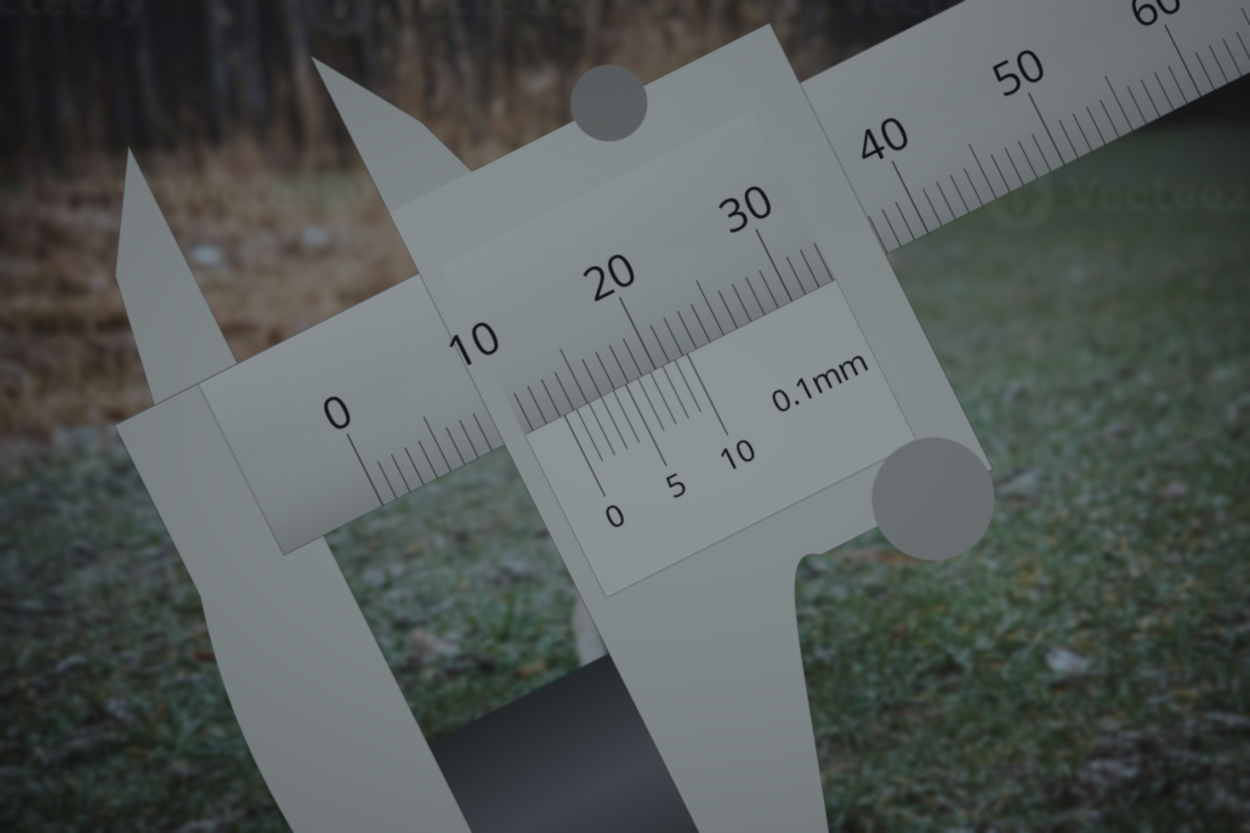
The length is {"value": 13.3, "unit": "mm"}
